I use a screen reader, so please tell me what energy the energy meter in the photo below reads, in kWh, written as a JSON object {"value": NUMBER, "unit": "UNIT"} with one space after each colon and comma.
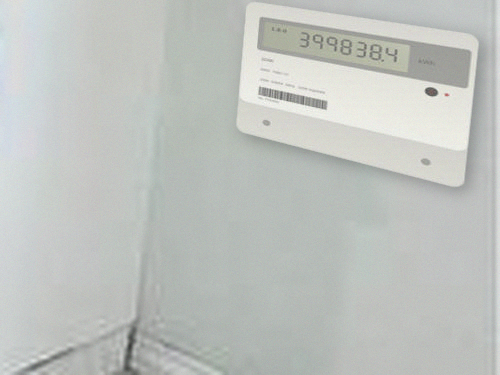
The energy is {"value": 399838.4, "unit": "kWh"}
